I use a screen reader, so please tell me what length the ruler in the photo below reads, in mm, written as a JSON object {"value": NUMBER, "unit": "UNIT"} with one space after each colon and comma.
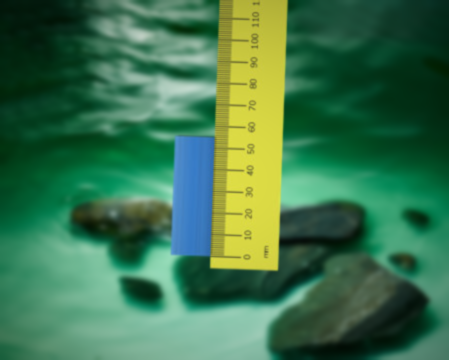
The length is {"value": 55, "unit": "mm"}
